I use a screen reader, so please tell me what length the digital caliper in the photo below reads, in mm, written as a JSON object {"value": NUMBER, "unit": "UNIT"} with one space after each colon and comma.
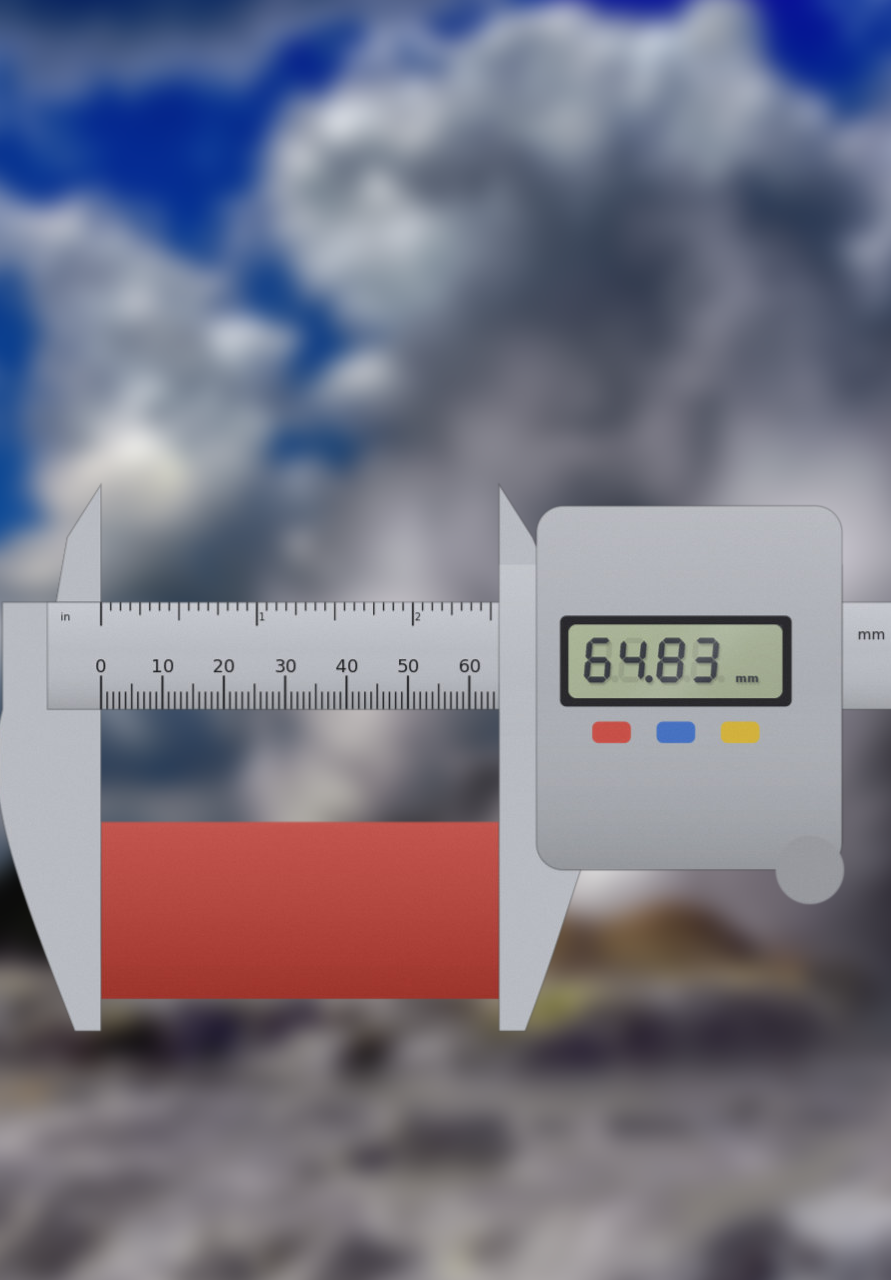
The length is {"value": 64.83, "unit": "mm"}
